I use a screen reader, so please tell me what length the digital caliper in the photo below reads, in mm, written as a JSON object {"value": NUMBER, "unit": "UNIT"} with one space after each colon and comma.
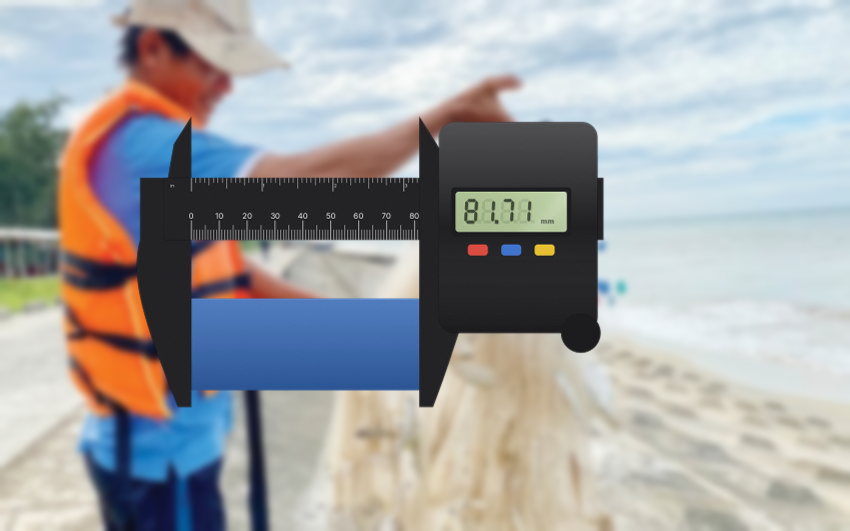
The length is {"value": 81.71, "unit": "mm"}
